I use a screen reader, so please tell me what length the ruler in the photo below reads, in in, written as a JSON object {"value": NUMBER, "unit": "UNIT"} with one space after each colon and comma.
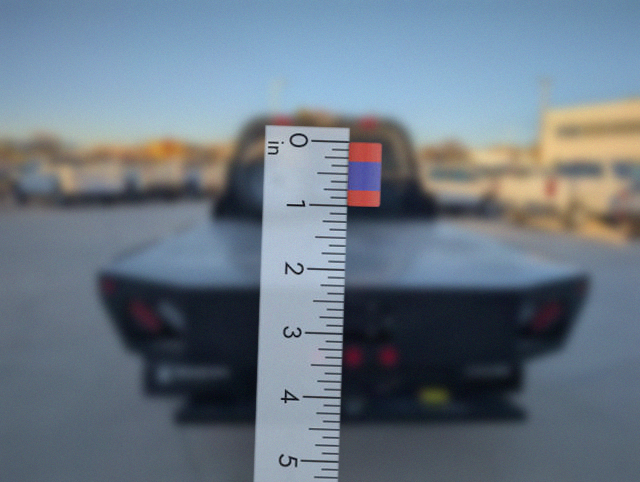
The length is {"value": 1, "unit": "in"}
